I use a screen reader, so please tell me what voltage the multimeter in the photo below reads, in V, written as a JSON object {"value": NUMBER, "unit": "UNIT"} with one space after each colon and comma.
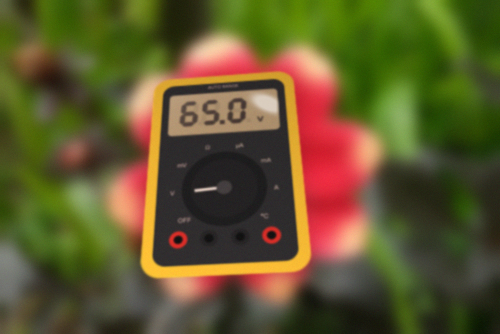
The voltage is {"value": 65.0, "unit": "V"}
